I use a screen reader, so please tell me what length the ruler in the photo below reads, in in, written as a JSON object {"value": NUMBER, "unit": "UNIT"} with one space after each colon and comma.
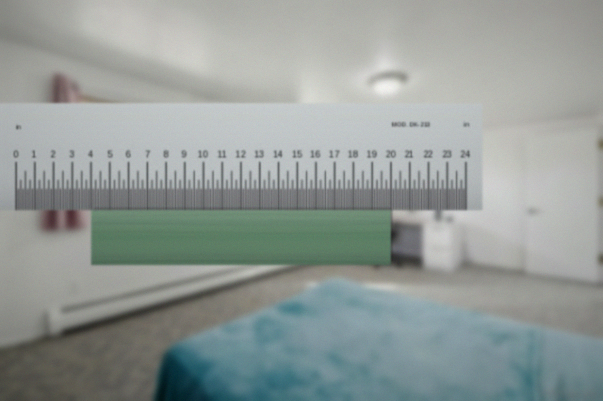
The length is {"value": 16, "unit": "in"}
